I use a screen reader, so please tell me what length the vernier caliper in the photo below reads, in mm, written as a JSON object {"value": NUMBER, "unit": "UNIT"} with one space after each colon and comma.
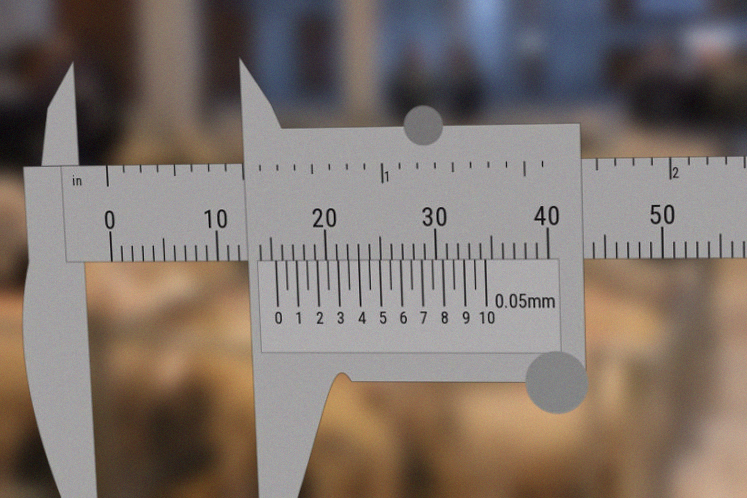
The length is {"value": 15.4, "unit": "mm"}
